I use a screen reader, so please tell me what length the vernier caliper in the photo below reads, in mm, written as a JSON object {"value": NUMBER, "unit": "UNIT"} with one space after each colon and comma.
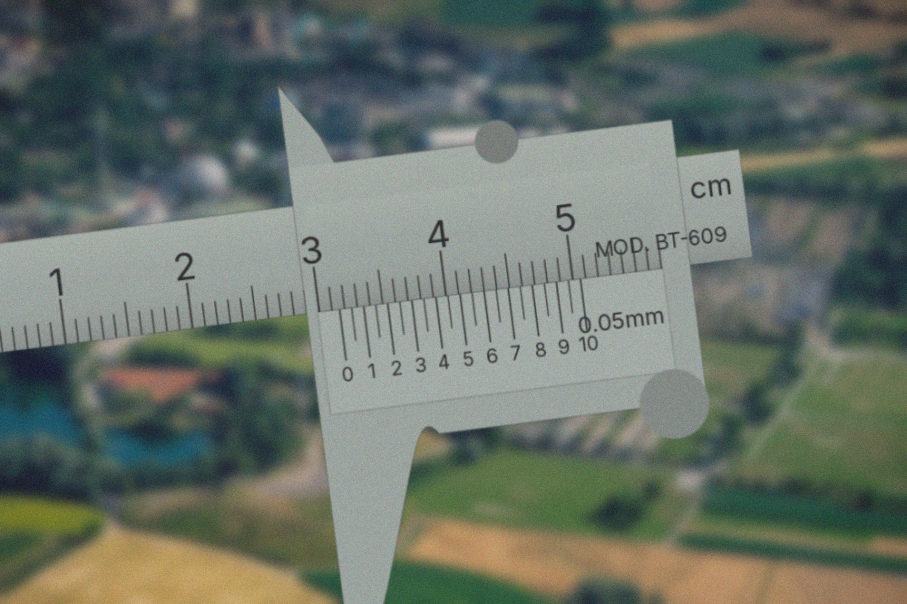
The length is {"value": 31.6, "unit": "mm"}
